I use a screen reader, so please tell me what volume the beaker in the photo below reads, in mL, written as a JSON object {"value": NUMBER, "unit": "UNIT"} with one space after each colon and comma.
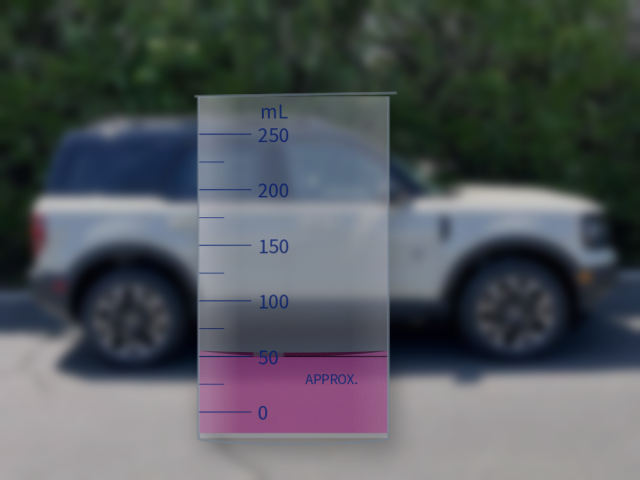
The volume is {"value": 50, "unit": "mL"}
